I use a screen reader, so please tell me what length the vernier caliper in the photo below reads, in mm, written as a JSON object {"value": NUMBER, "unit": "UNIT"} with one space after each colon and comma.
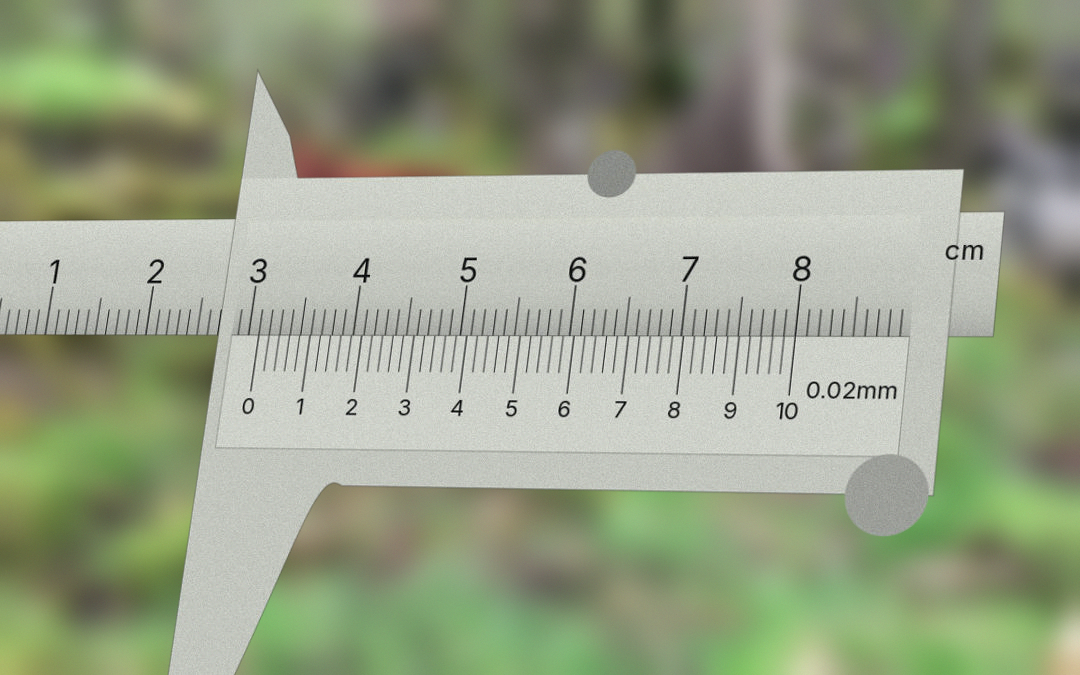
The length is {"value": 31.0, "unit": "mm"}
